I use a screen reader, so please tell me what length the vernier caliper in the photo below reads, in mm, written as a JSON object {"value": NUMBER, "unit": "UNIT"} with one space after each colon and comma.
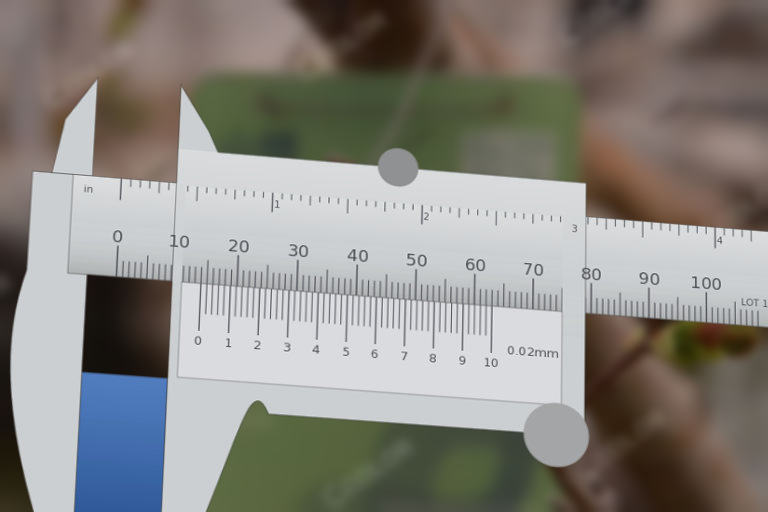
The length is {"value": 14.0, "unit": "mm"}
